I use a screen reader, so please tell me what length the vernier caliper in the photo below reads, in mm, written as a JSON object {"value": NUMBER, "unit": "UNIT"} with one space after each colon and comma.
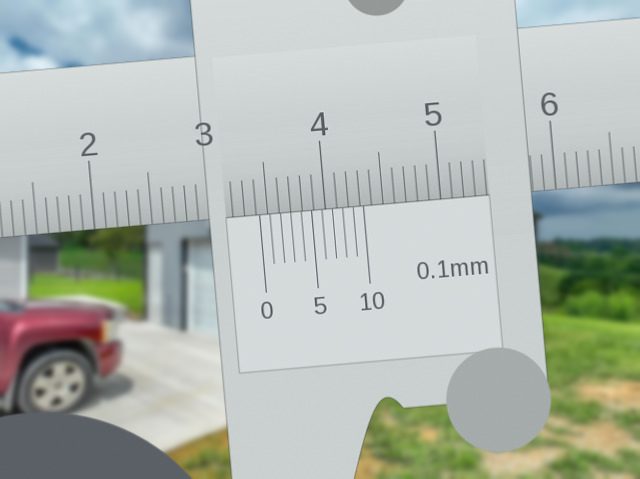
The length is {"value": 34.3, "unit": "mm"}
